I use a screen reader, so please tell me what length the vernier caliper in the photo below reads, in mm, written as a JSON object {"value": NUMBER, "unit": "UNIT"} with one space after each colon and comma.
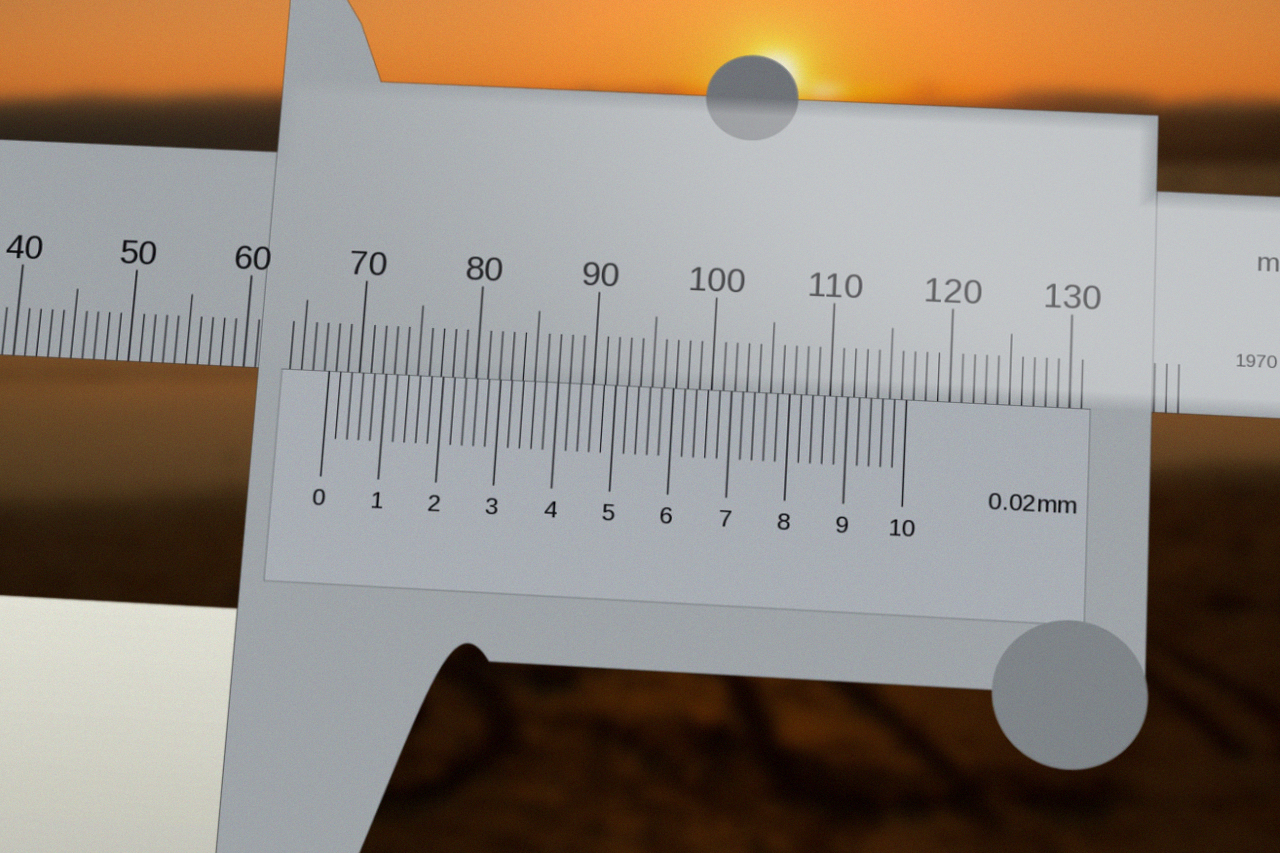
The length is {"value": 67.4, "unit": "mm"}
